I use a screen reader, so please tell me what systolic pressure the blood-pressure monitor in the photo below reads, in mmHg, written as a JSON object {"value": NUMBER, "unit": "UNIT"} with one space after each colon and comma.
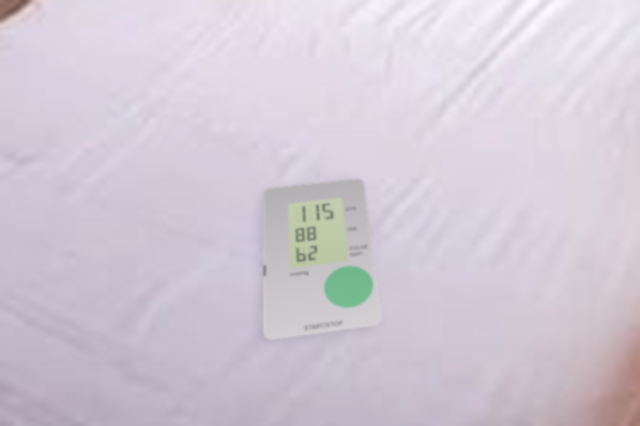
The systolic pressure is {"value": 115, "unit": "mmHg"}
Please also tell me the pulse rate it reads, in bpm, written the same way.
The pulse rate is {"value": 62, "unit": "bpm"}
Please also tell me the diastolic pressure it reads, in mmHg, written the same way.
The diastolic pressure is {"value": 88, "unit": "mmHg"}
